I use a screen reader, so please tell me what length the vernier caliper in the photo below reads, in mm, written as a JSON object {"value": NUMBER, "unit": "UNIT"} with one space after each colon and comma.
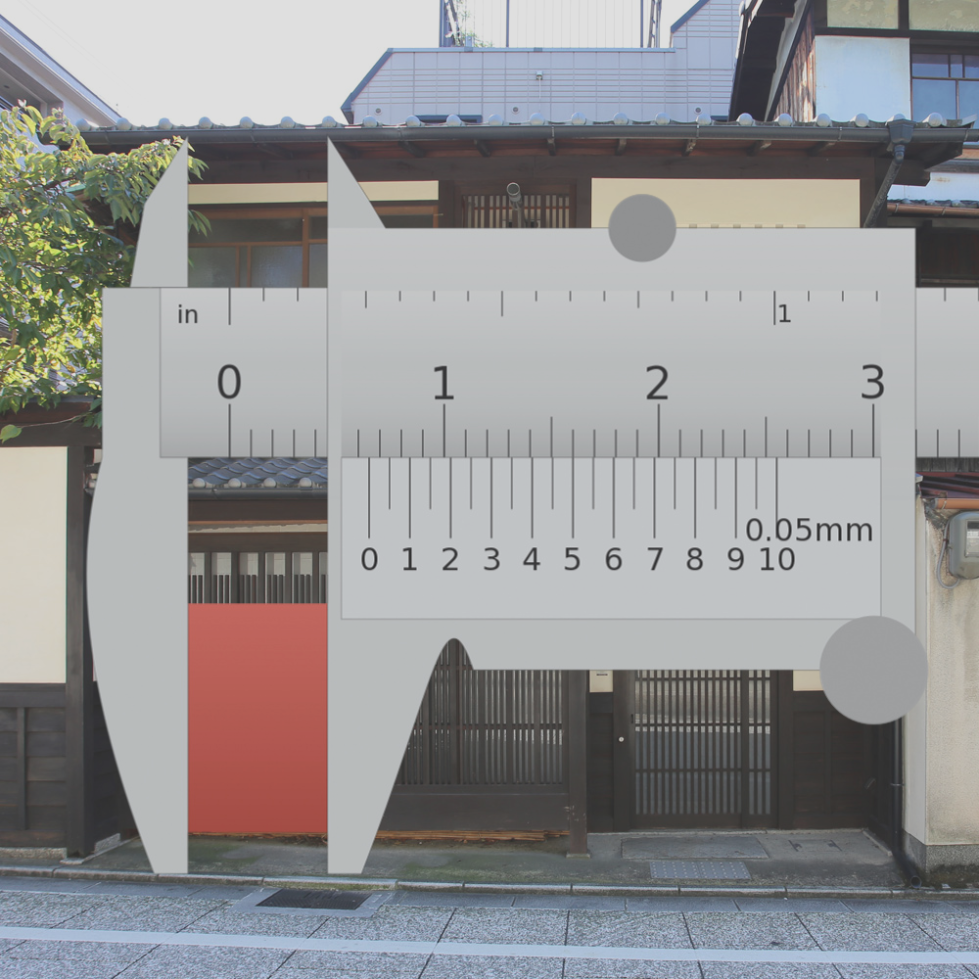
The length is {"value": 6.50, "unit": "mm"}
